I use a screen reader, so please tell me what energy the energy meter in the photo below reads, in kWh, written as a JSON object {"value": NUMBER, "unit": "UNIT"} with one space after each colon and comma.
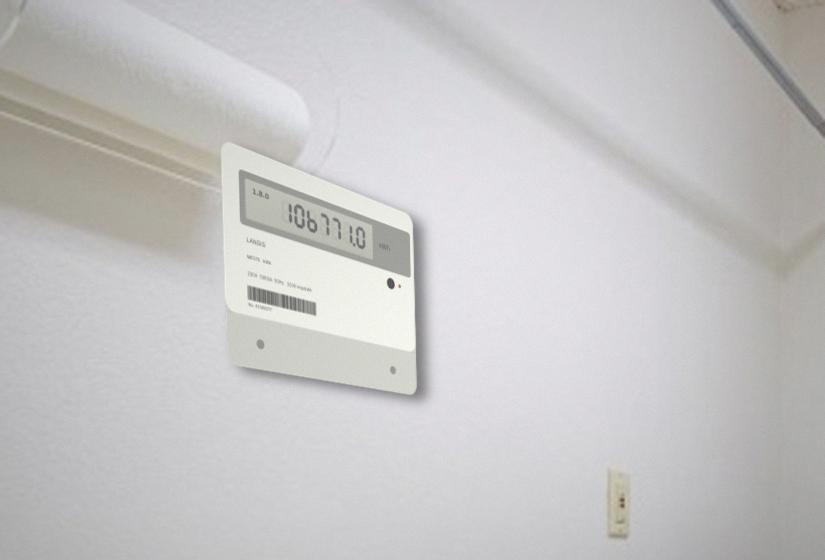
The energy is {"value": 106771.0, "unit": "kWh"}
